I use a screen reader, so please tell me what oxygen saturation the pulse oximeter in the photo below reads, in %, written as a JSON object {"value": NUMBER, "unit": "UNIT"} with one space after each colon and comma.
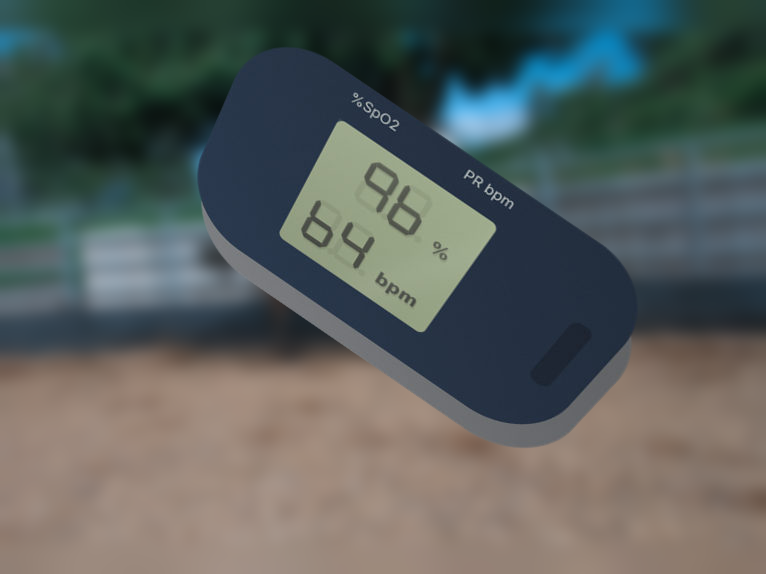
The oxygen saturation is {"value": 96, "unit": "%"}
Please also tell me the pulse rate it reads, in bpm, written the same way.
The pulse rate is {"value": 64, "unit": "bpm"}
